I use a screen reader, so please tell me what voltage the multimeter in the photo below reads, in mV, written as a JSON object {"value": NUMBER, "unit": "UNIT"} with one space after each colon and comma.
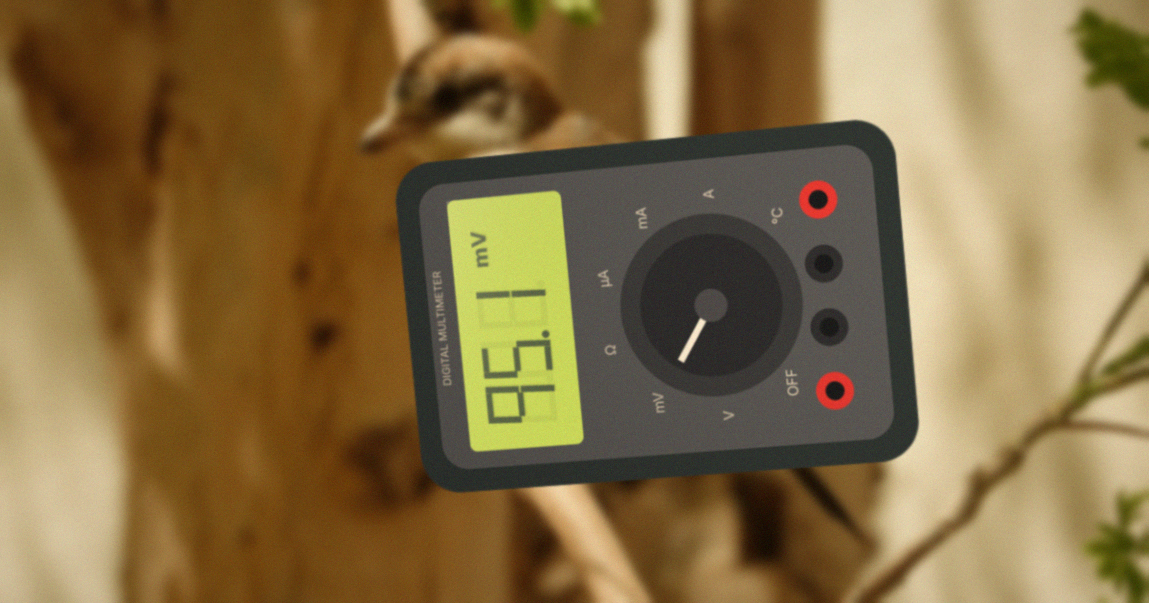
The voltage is {"value": 95.1, "unit": "mV"}
